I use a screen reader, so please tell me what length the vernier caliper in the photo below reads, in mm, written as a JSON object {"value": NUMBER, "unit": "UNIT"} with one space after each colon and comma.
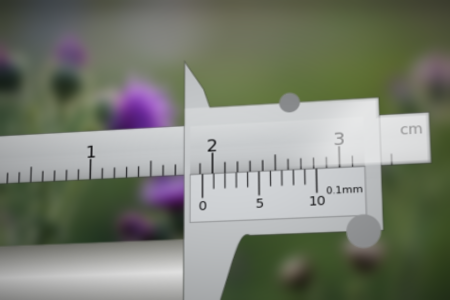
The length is {"value": 19.2, "unit": "mm"}
